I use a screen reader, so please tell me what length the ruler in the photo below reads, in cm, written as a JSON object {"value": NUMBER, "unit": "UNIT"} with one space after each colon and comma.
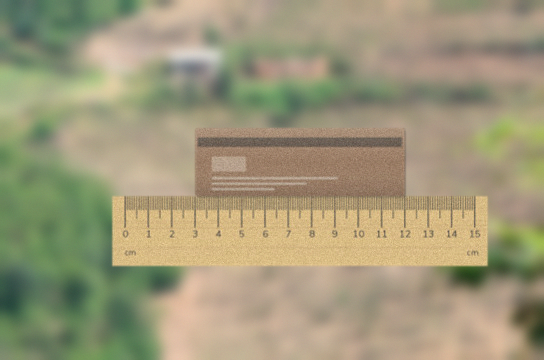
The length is {"value": 9, "unit": "cm"}
